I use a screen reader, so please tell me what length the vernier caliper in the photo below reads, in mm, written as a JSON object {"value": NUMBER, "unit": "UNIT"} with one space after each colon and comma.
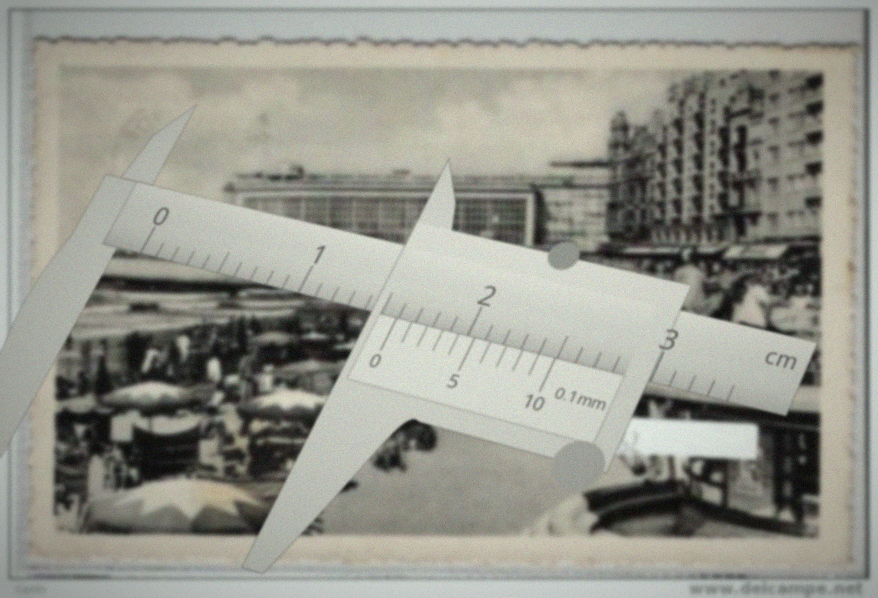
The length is {"value": 15.9, "unit": "mm"}
